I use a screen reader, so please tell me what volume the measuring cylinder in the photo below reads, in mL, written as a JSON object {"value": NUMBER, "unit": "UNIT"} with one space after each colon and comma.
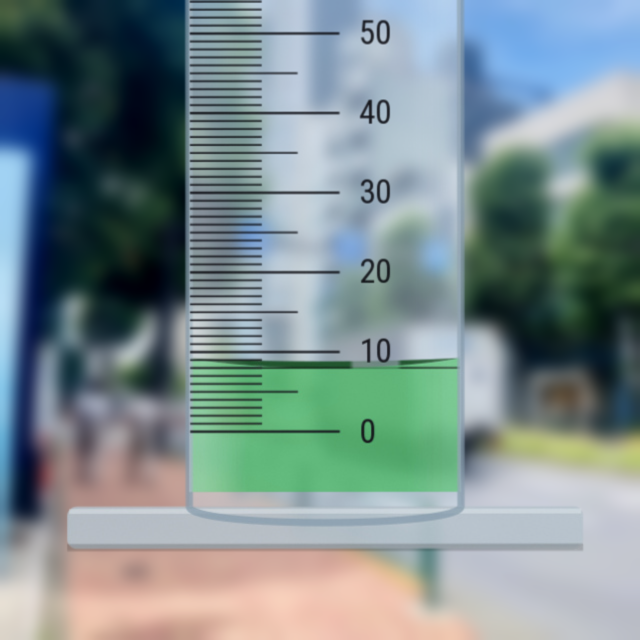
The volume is {"value": 8, "unit": "mL"}
